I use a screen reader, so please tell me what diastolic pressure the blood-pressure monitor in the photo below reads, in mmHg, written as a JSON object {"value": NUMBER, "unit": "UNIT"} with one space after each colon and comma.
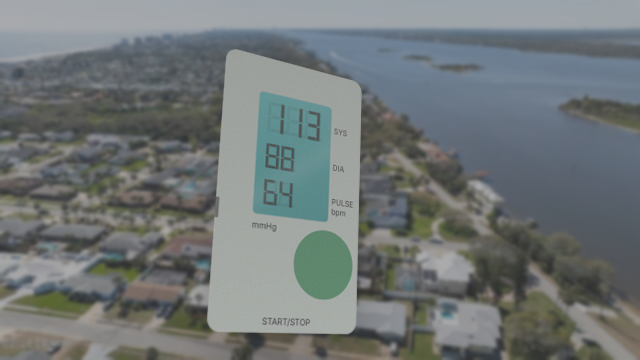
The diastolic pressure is {"value": 88, "unit": "mmHg"}
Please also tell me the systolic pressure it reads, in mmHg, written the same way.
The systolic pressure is {"value": 113, "unit": "mmHg"}
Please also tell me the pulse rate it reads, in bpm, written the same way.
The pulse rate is {"value": 64, "unit": "bpm"}
